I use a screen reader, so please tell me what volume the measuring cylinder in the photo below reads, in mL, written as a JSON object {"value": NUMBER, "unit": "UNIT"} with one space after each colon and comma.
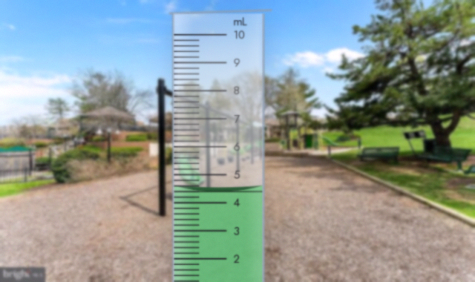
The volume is {"value": 4.4, "unit": "mL"}
